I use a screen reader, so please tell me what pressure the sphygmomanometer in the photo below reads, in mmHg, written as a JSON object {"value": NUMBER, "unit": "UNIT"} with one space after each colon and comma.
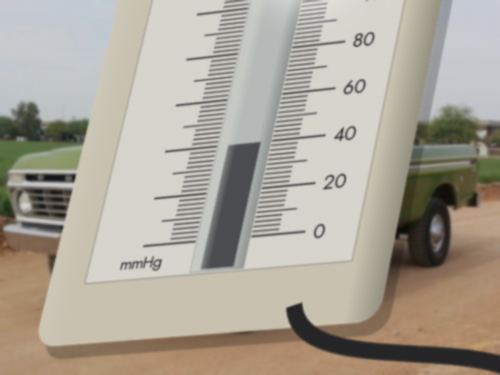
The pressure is {"value": 40, "unit": "mmHg"}
